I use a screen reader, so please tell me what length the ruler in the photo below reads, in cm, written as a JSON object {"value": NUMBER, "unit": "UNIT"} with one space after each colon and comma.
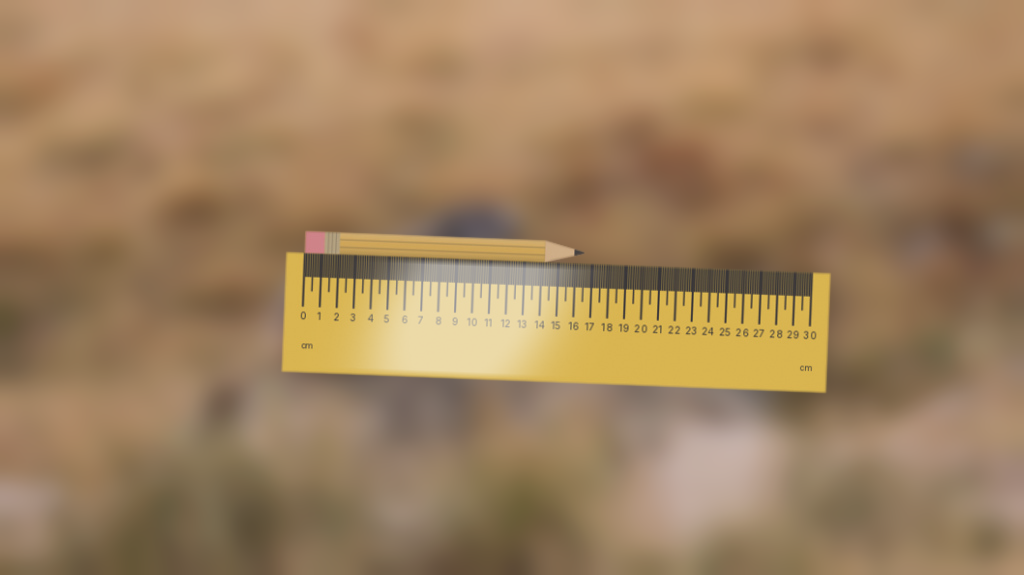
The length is {"value": 16.5, "unit": "cm"}
